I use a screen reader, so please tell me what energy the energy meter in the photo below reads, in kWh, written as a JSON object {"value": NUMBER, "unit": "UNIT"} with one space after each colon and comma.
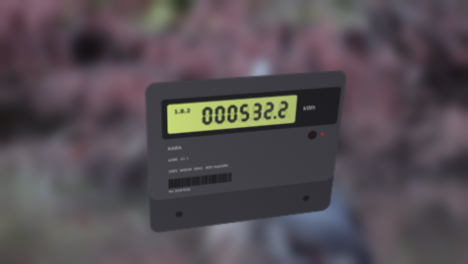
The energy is {"value": 532.2, "unit": "kWh"}
